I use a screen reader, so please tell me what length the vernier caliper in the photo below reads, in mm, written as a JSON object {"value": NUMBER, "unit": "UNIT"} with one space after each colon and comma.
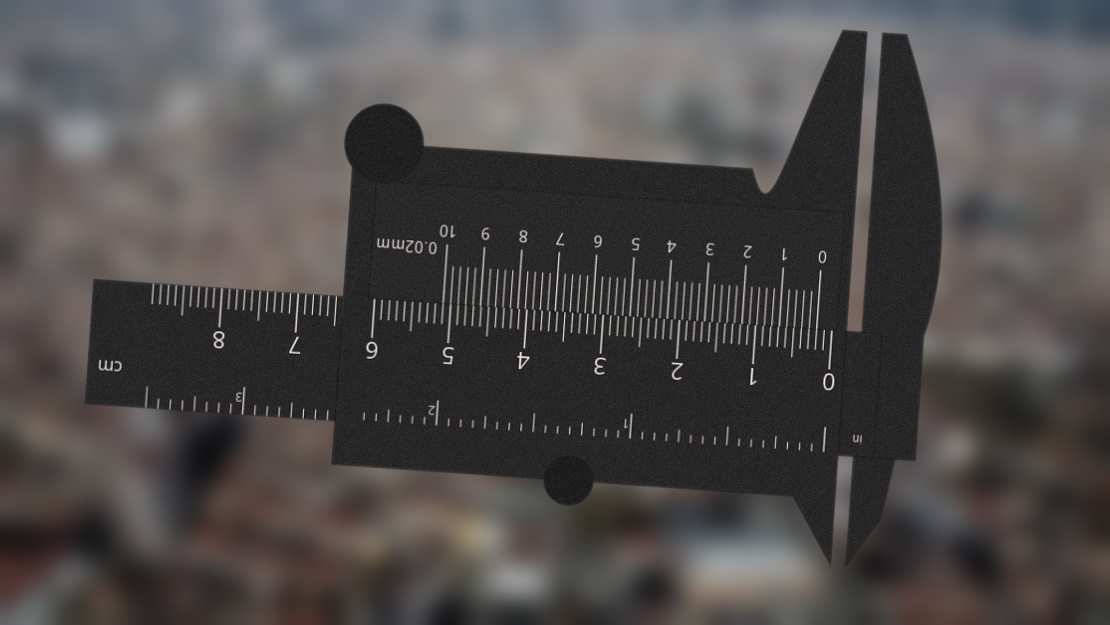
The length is {"value": 2.0, "unit": "mm"}
